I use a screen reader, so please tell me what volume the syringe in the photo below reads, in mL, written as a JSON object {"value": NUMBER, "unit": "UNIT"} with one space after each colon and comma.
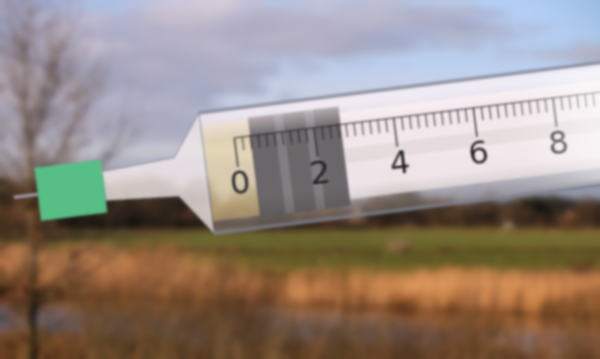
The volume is {"value": 0.4, "unit": "mL"}
